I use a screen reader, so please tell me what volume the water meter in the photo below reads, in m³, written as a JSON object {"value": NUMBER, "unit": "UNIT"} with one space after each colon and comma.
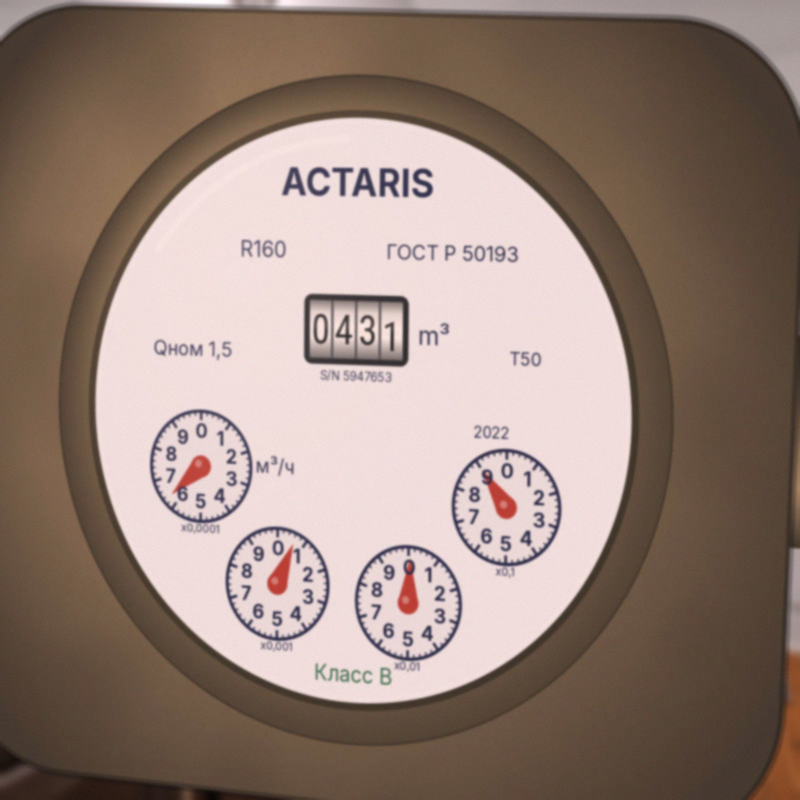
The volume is {"value": 430.9006, "unit": "m³"}
